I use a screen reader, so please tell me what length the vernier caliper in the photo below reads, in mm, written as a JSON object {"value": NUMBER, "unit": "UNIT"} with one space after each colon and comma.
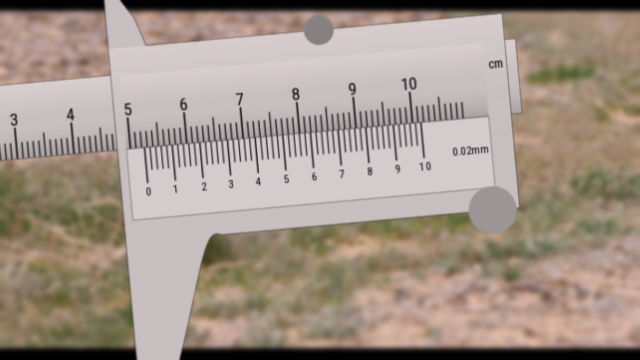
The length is {"value": 52.5, "unit": "mm"}
